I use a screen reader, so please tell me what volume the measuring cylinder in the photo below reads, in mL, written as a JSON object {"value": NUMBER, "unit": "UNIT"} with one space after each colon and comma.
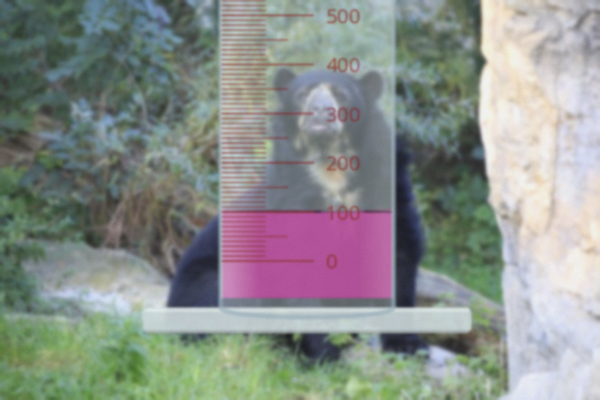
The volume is {"value": 100, "unit": "mL"}
